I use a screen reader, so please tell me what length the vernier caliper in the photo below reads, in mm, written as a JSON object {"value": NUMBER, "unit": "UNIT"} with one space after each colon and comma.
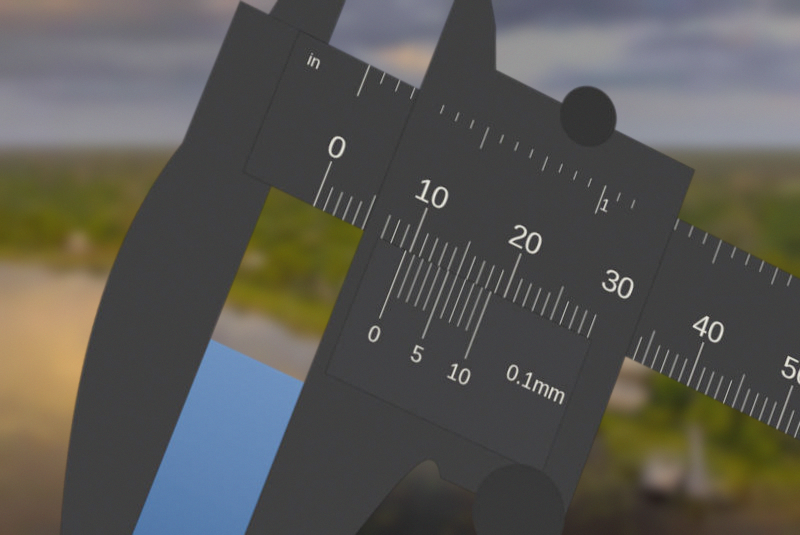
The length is {"value": 9.6, "unit": "mm"}
